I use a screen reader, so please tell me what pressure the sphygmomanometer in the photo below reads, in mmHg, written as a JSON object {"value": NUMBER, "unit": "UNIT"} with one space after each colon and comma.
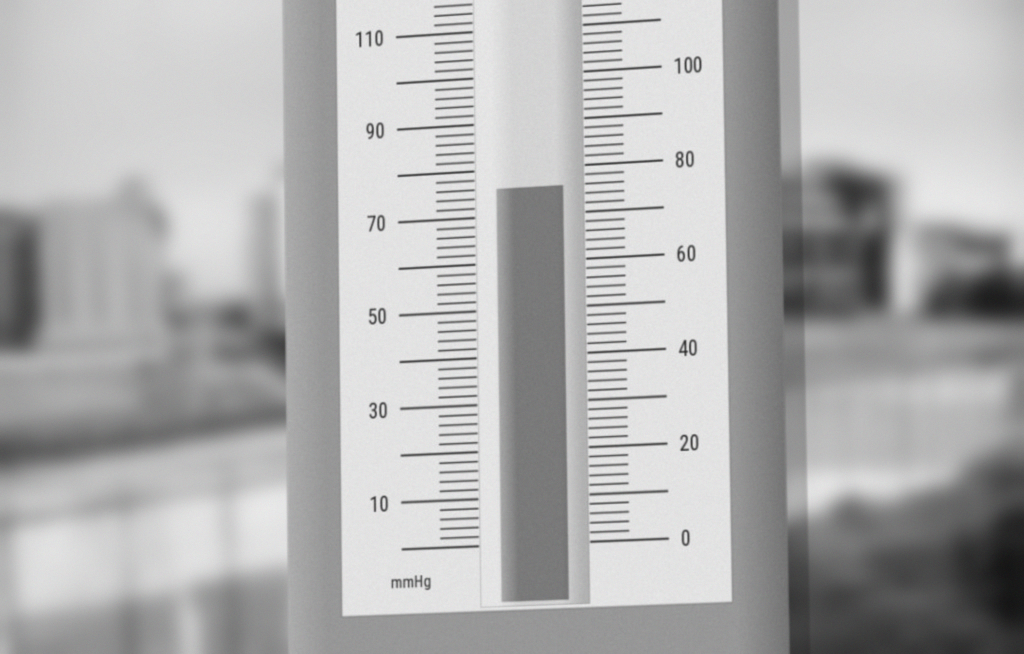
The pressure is {"value": 76, "unit": "mmHg"}
